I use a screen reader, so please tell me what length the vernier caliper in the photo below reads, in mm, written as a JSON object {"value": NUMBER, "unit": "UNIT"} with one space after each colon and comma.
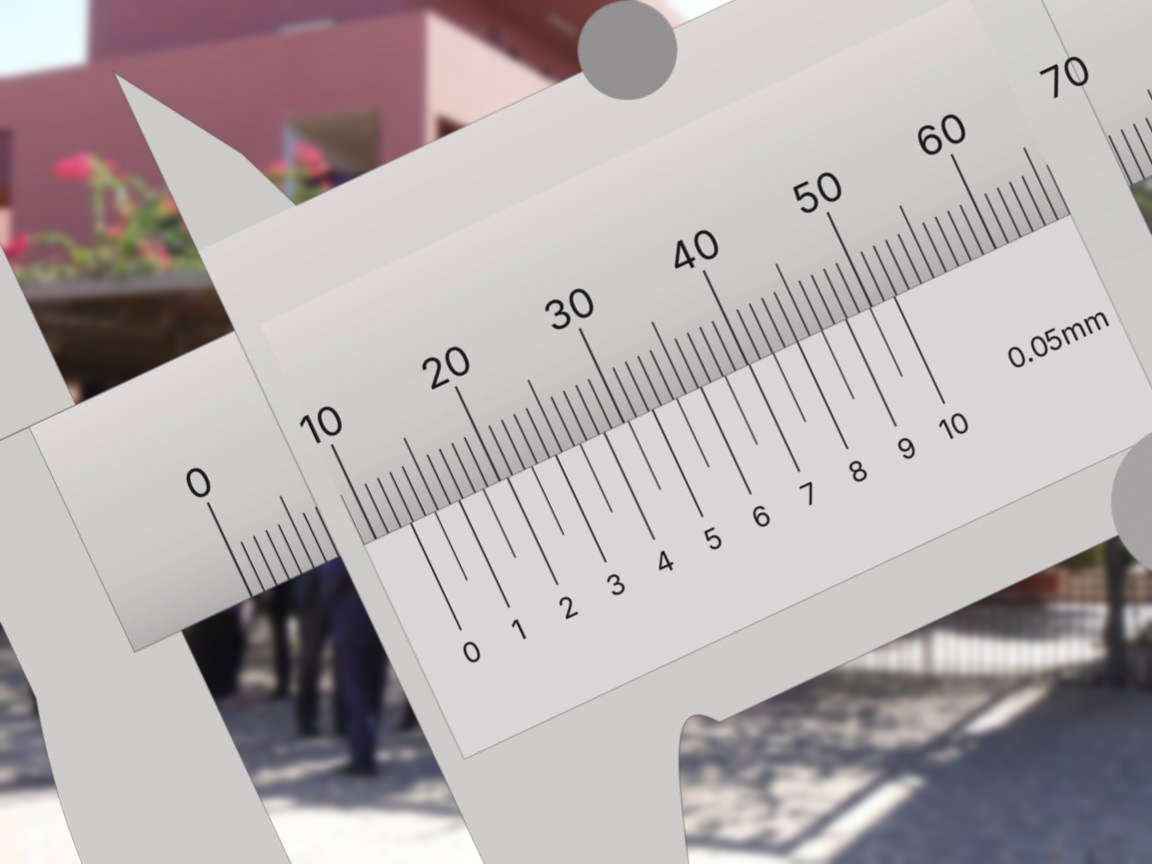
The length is {"value": 12.8, "unit": "mm"}
